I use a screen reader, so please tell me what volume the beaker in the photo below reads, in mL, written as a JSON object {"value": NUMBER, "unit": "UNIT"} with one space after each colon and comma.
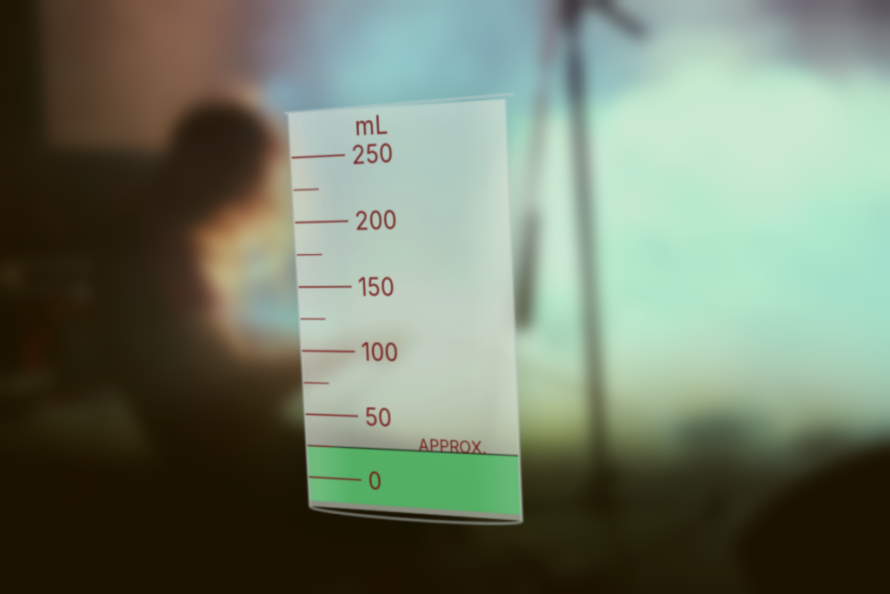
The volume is {"value": 25, "unit": "mL"}
